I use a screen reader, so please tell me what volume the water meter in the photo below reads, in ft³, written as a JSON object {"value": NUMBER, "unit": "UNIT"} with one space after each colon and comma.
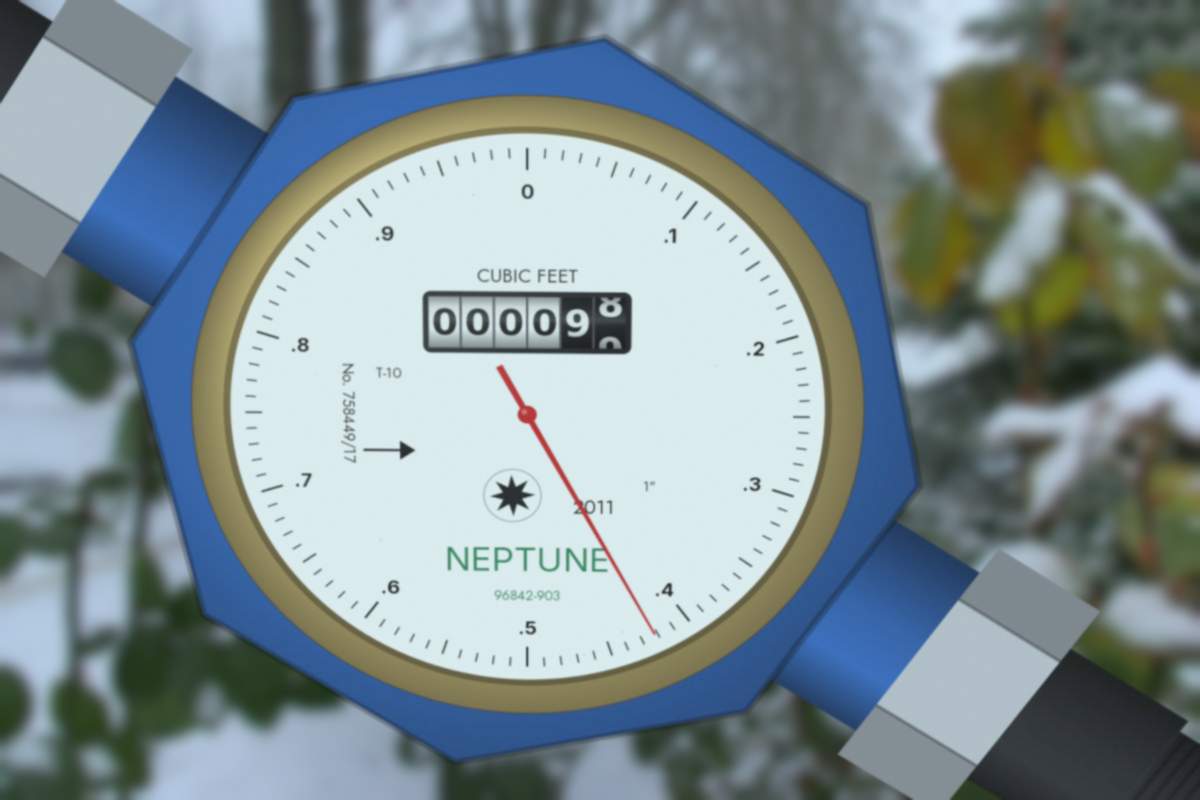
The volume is {"value": 98.42, "unit": "ft³"}
